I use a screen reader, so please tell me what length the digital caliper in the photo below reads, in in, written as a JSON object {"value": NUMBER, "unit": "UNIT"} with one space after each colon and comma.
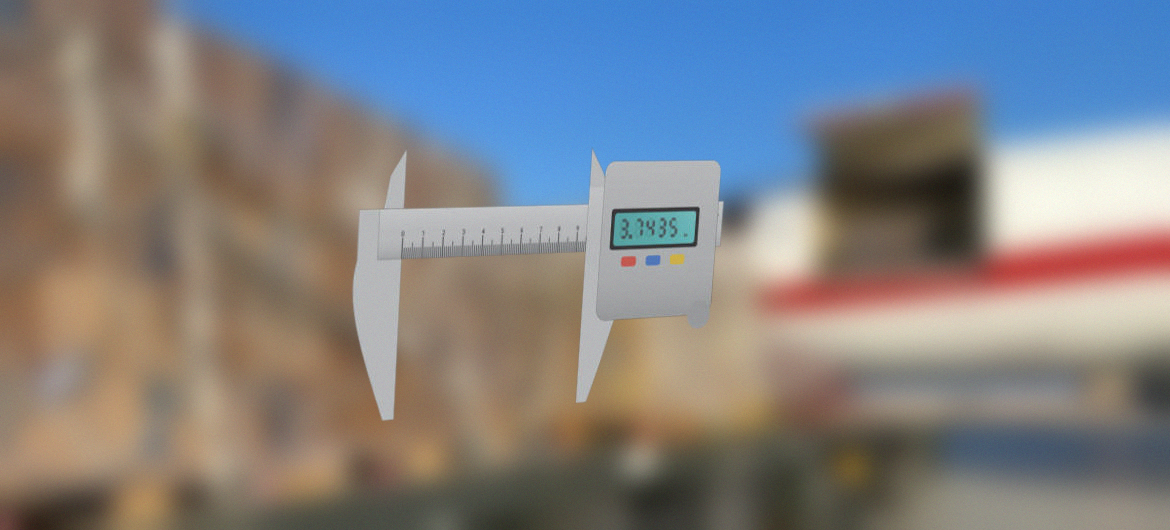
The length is {"value": 3.7435, "unit": "in"}
